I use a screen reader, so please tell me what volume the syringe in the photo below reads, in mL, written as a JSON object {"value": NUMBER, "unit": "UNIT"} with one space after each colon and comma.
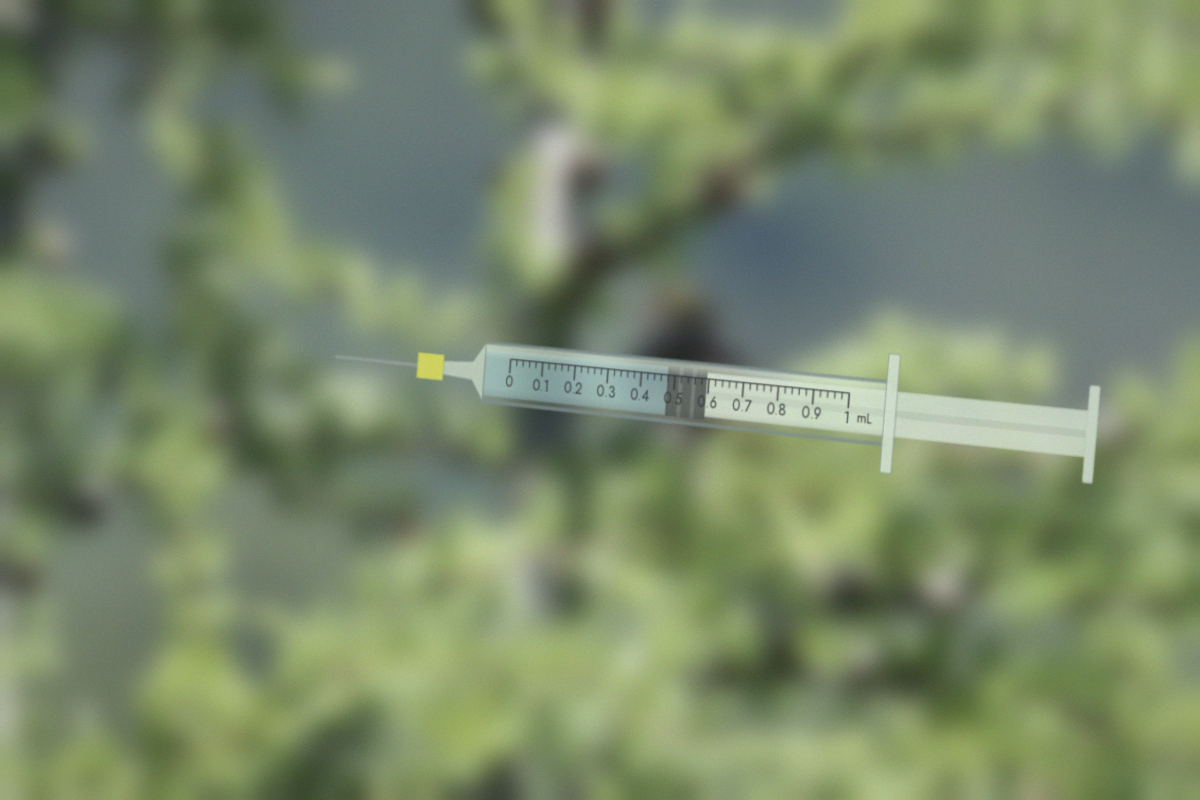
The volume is {"value": 0.48, "unit": "mL"}
